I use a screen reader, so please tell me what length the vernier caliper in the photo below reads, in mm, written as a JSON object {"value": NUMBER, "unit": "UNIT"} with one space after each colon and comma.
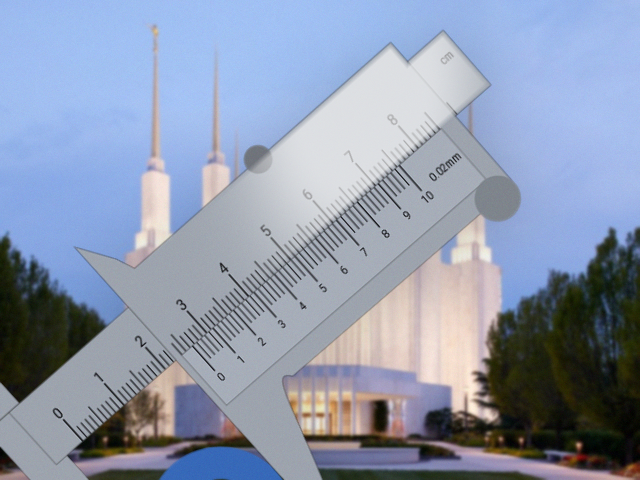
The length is {"value": 26.5, "unit": "mm"}
